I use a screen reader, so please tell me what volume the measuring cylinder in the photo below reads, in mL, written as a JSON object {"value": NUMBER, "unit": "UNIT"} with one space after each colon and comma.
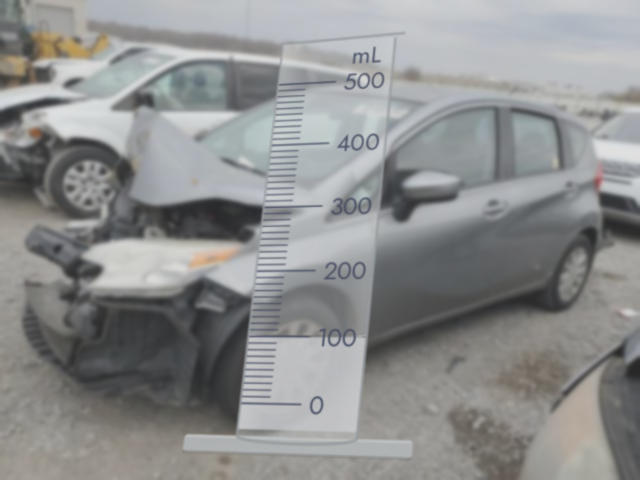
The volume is {"value": 100, "unit": "mL"}
